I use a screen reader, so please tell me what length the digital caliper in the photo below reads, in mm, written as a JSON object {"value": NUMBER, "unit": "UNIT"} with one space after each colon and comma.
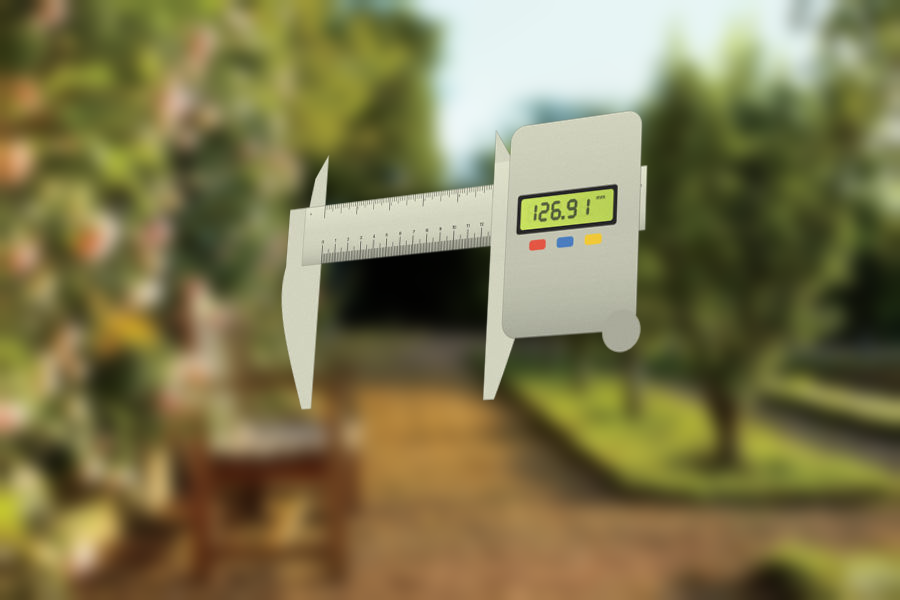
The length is {"value": 126.91, "unit": "mm"}
